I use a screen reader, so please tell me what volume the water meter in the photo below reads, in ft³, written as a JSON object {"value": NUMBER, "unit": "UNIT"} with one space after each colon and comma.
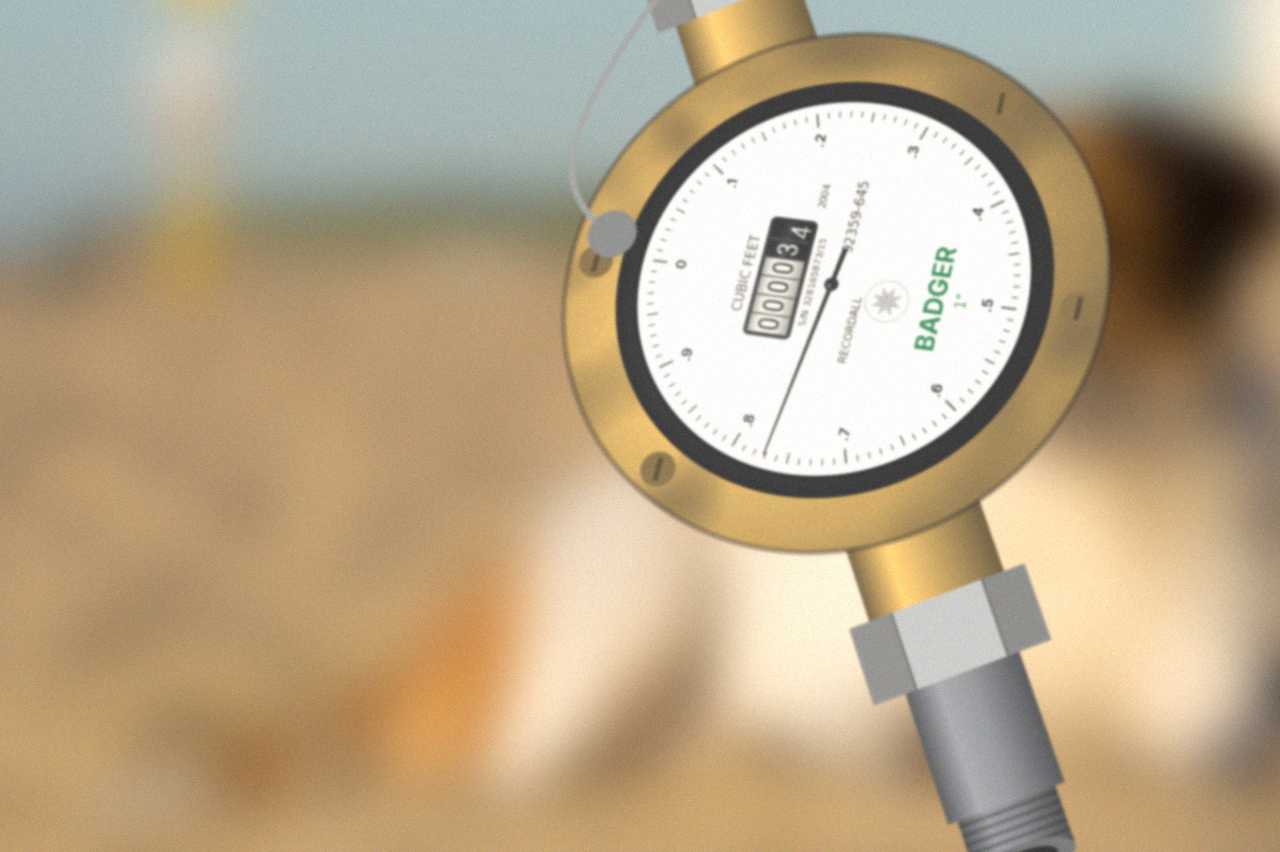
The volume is {"value": 33.77, "unit": "ft³"}
